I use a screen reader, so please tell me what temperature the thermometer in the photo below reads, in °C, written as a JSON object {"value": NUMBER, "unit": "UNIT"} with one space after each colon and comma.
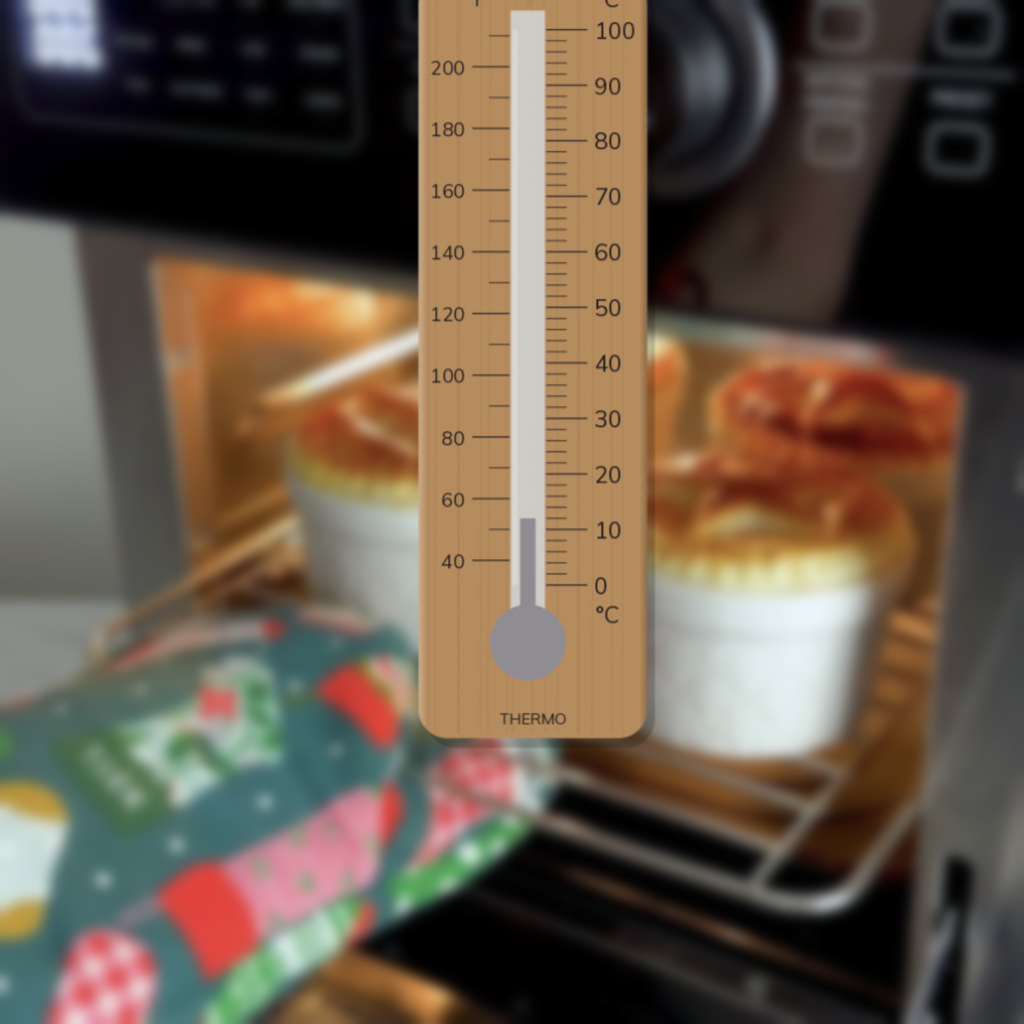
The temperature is {"value": 12, "unit": "°C"}
